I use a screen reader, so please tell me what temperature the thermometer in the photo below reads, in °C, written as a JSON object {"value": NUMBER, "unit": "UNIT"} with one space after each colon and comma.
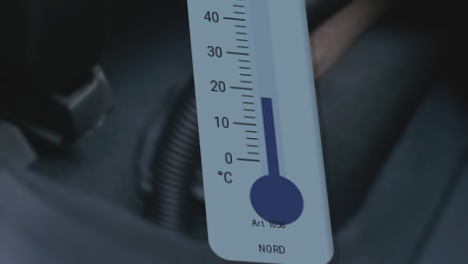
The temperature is {"value": 18, "unit": "°C"}
